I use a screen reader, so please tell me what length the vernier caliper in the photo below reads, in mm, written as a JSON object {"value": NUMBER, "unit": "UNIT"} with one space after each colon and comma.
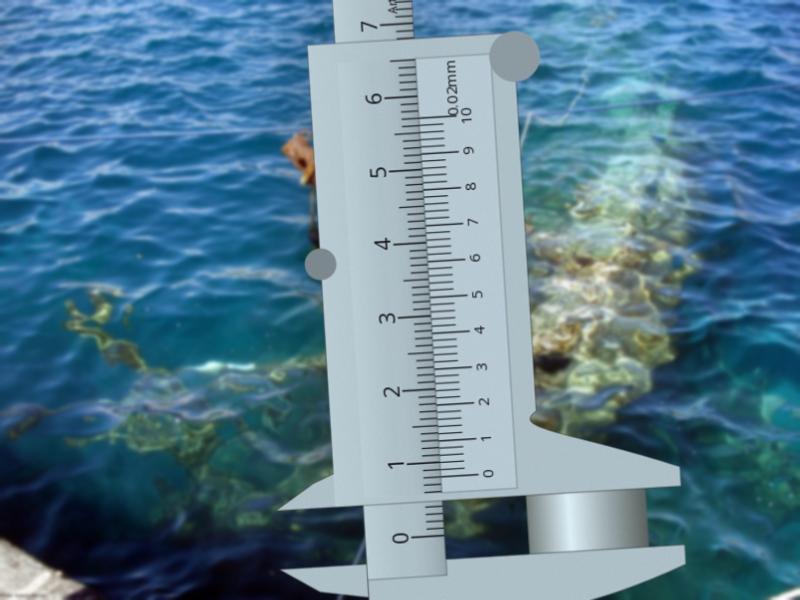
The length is {"value": 8.0, "unit": "mm"}
